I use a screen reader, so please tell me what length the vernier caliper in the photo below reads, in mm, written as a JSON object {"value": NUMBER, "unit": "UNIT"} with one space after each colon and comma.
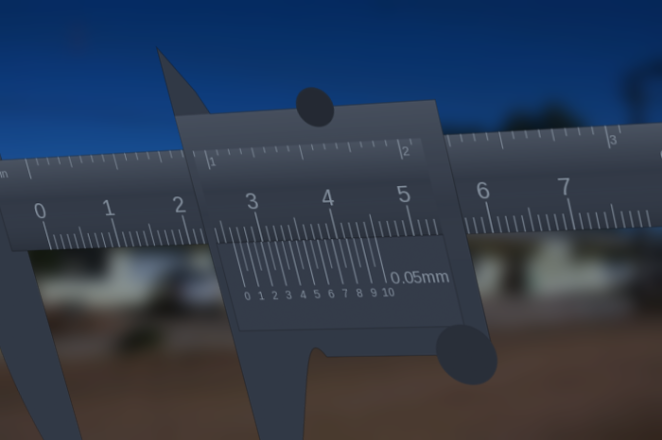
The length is {"value": 26.0, "unit": "mm"}
